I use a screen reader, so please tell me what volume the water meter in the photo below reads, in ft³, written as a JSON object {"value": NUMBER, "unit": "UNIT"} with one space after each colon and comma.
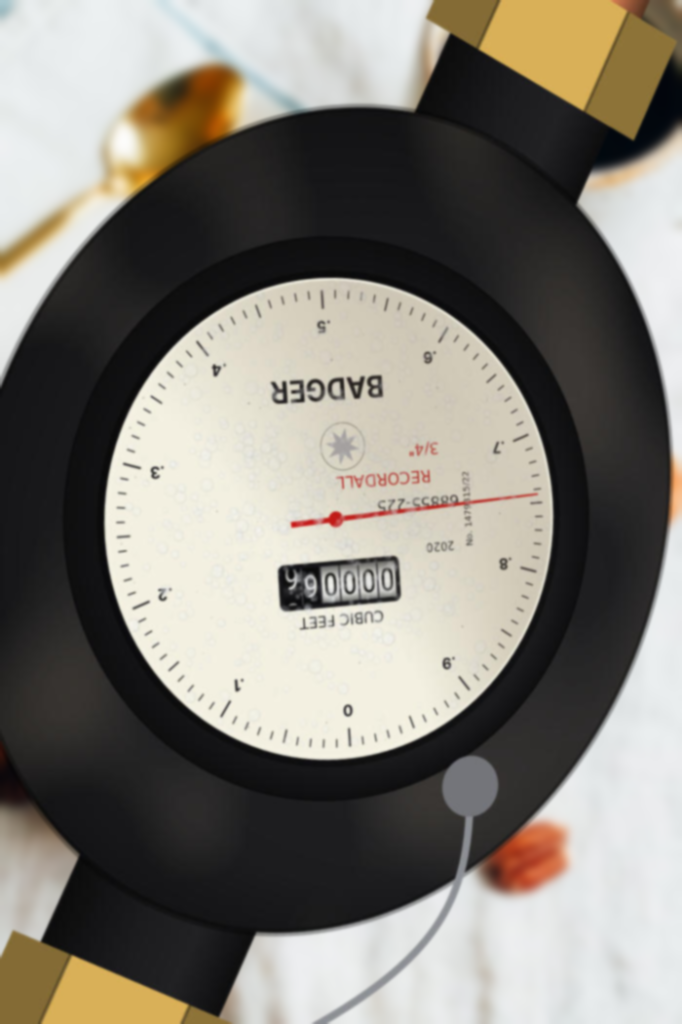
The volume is {"value": 65.74, "unit": "ft³"}
